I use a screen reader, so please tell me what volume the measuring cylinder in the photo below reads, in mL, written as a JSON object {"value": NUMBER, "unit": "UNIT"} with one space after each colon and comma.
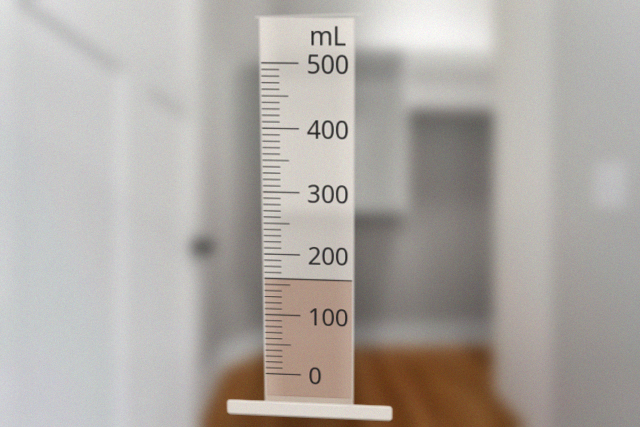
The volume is {"value": 160, "unit": "mL"}
